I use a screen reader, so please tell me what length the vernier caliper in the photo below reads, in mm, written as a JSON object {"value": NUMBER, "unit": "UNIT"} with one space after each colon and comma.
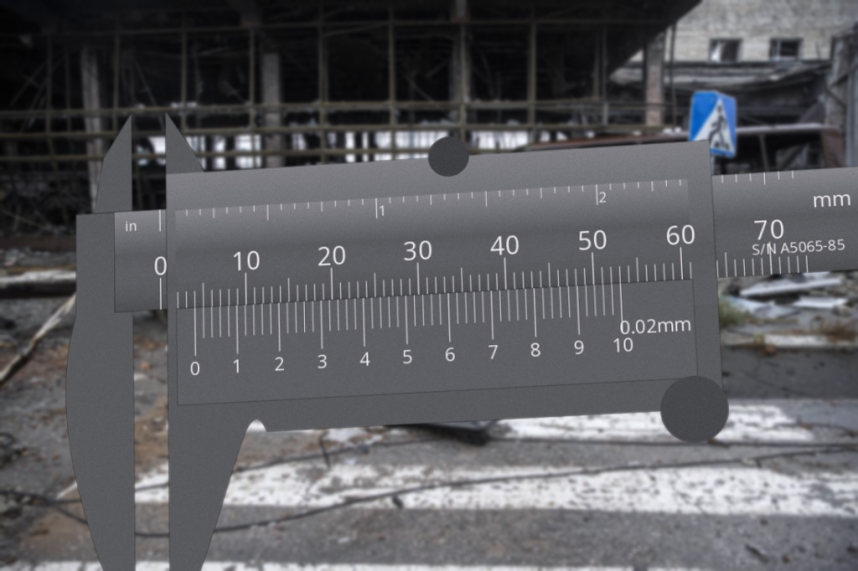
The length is {"value": 4.0, "unit": "mm"}
